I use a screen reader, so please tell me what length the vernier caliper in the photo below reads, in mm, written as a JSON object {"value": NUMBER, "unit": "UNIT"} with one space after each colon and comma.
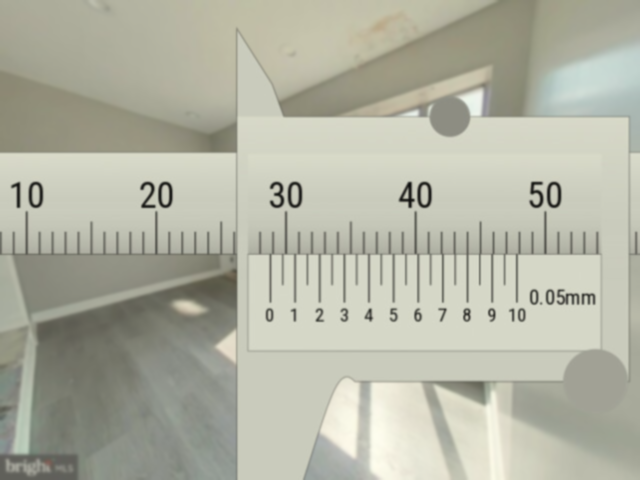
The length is {"value": 28.8, "unit": "mm"}
